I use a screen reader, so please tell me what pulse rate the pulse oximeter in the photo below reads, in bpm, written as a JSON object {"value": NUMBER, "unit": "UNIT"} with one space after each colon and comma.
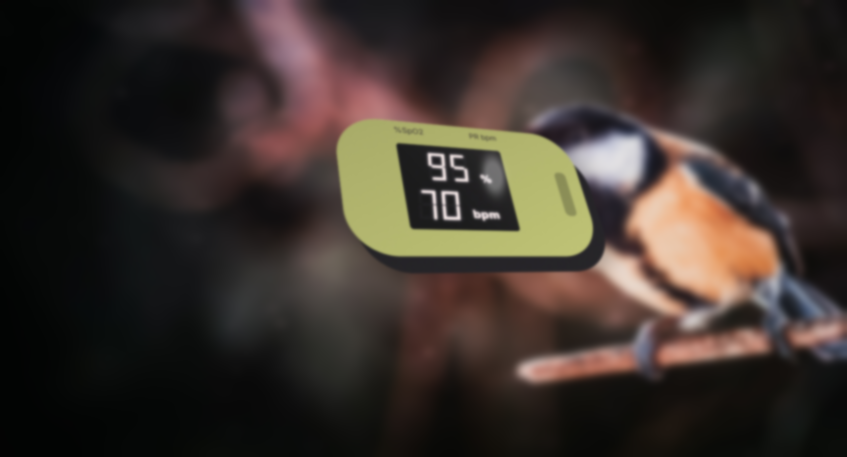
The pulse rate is {"value": 70, "unit": "bpm"}
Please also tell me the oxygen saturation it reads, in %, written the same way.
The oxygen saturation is {"value": 95, "unit": "%"}
